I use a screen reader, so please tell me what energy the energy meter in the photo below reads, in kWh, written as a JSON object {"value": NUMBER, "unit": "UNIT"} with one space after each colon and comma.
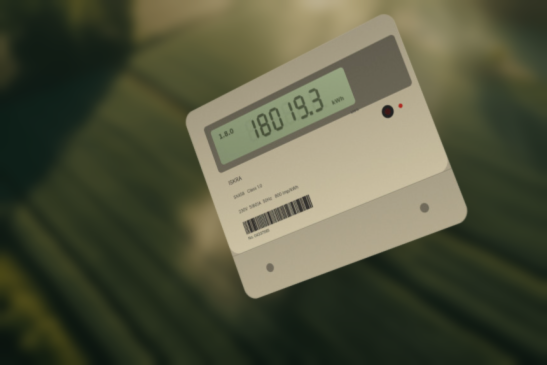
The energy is {"value": 18019.3, "unit": "kWh"}
